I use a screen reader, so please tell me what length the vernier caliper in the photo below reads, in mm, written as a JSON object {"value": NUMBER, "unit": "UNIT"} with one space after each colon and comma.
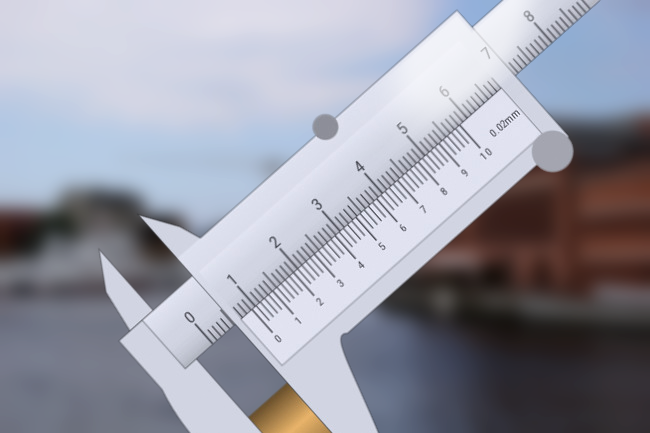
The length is {"value": 9.2, "unit": "mm"}
